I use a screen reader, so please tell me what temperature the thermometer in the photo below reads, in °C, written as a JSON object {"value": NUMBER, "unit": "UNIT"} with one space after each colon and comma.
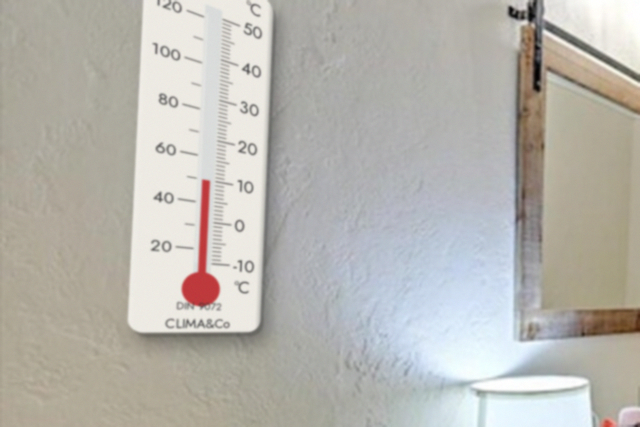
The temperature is {"value": 10, "unit": "°C"}
